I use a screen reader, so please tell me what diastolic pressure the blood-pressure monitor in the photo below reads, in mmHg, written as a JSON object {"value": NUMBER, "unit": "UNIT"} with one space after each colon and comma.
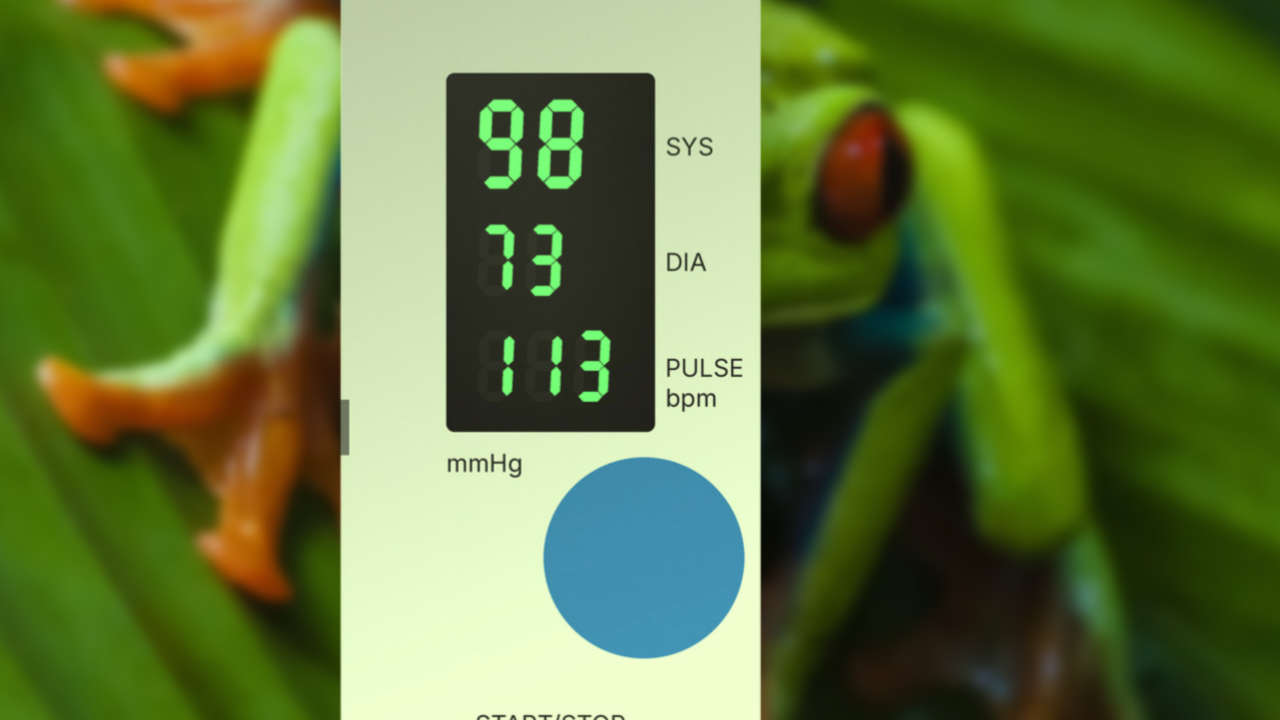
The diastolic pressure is {"value": 73, "unit": "mmHg"}
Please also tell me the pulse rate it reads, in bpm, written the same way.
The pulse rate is {"value": 113, "unit": "bpm"}
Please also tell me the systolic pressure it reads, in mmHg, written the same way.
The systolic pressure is {"value": 98, "unit": "mmHg"}
